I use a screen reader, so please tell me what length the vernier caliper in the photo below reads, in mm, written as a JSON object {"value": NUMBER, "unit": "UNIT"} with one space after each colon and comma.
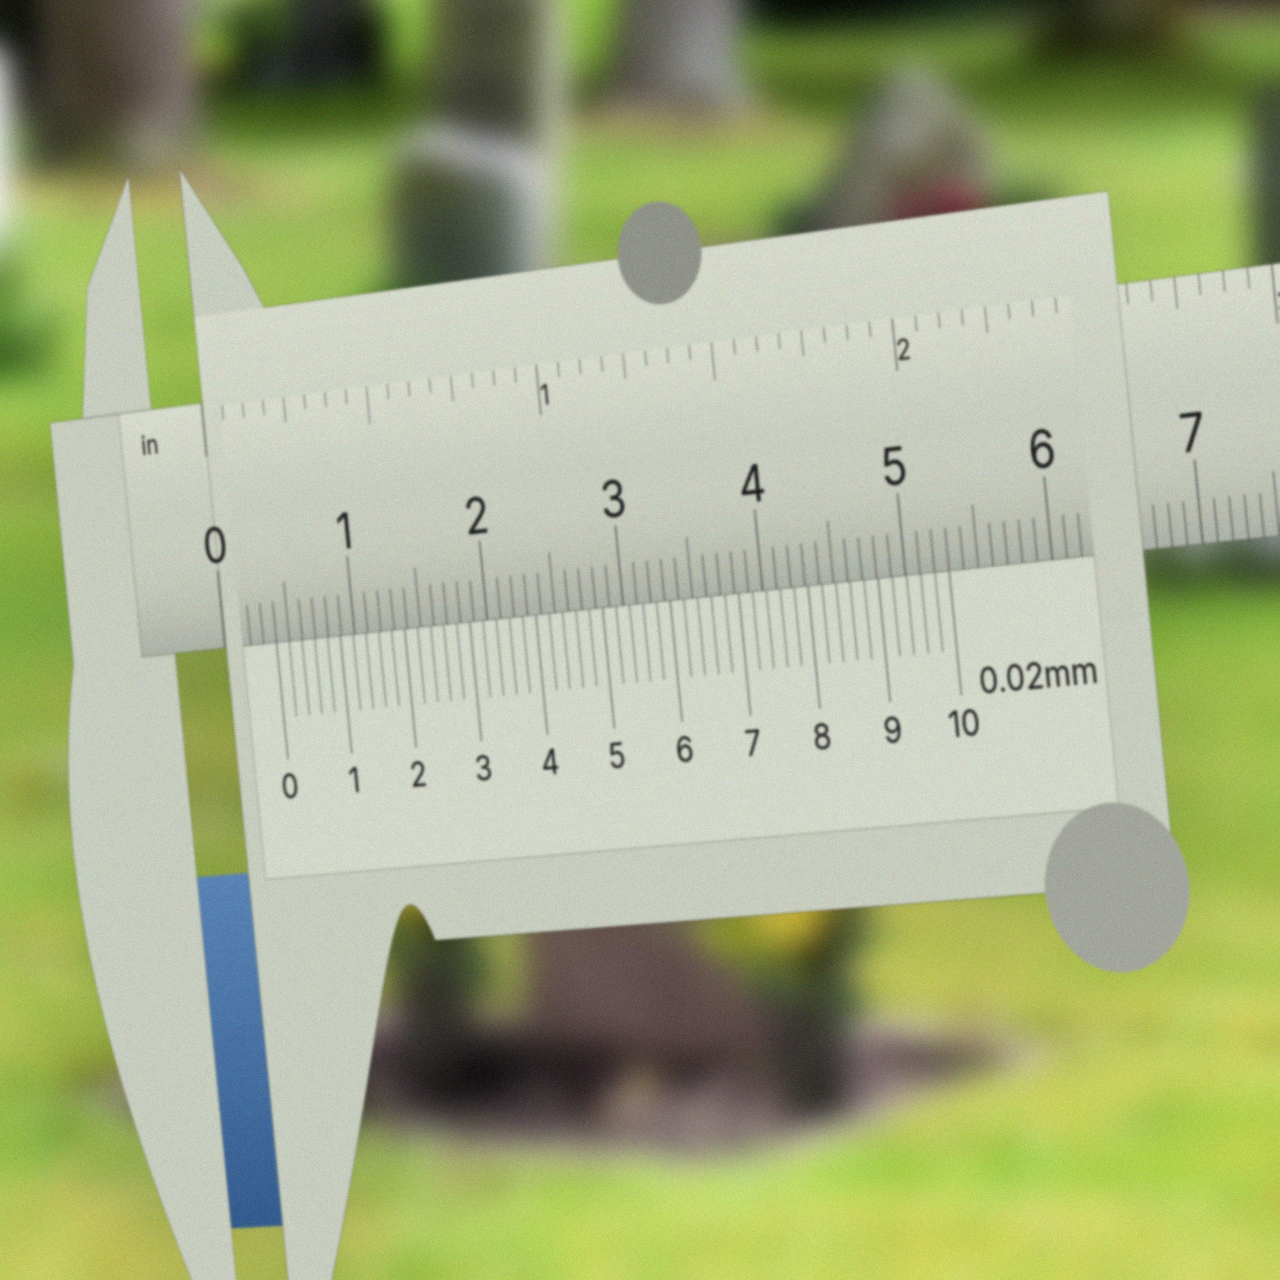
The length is {"value": 4.0, "unit": "mm"}
